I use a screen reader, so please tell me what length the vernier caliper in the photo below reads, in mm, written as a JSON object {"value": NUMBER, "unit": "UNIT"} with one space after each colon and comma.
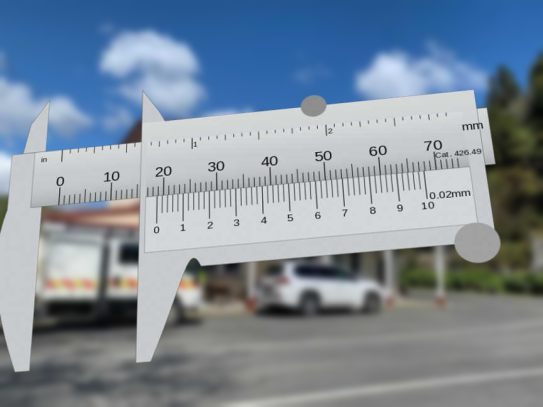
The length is {"value": 18.8, "unit": "mm"}
